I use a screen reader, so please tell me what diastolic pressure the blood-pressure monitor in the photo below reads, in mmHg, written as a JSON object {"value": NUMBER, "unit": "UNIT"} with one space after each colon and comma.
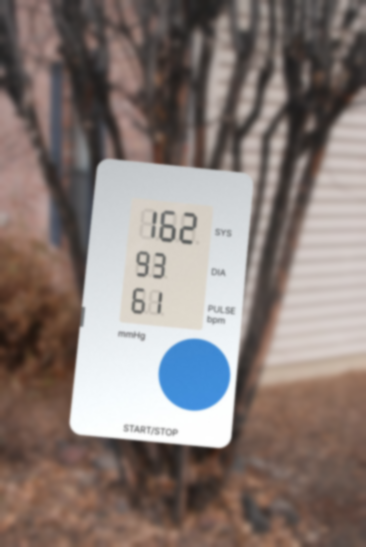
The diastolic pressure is {"value": 93, "unit": "mmHg"}
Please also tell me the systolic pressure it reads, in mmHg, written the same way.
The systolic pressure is {"value": 162, "unit": "mmHg"}
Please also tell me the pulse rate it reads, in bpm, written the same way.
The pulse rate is {"value": 61, "unit": "bpm"}
